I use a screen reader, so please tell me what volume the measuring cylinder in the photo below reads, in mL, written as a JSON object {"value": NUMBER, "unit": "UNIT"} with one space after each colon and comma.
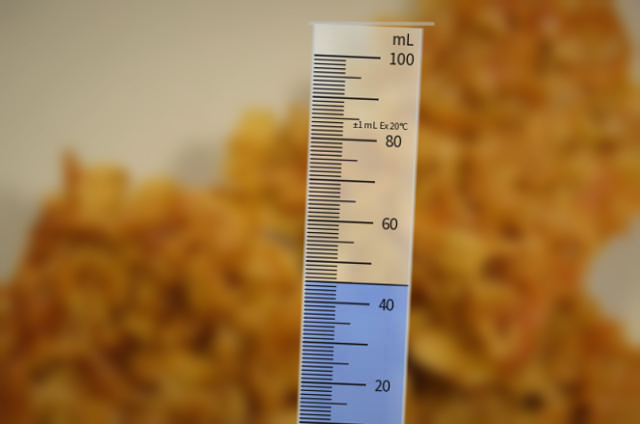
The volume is {"value": 45, "unit": "mL"}
